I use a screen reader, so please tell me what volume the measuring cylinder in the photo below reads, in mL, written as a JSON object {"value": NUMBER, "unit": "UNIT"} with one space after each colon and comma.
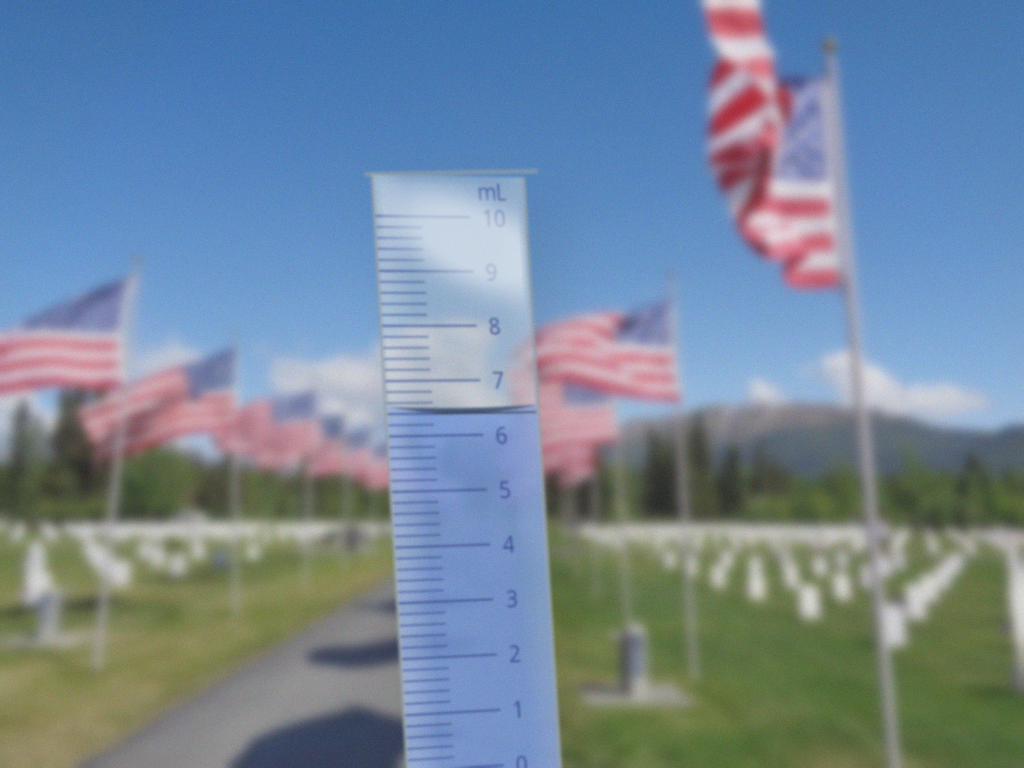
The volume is {"value": 6.4, "unit": "mL"}
